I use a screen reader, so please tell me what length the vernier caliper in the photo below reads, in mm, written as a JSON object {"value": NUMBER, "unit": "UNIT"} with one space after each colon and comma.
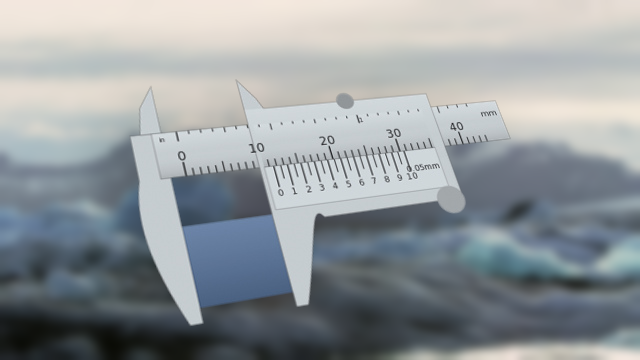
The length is {"value": 11.6, "unit": "mm"}
